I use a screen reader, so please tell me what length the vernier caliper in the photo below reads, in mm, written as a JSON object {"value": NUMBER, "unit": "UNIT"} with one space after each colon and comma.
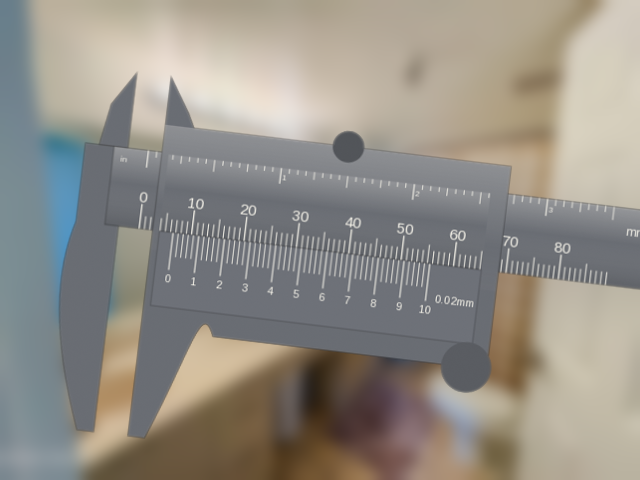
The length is {"value": 6.5, "unit": "mm"}
